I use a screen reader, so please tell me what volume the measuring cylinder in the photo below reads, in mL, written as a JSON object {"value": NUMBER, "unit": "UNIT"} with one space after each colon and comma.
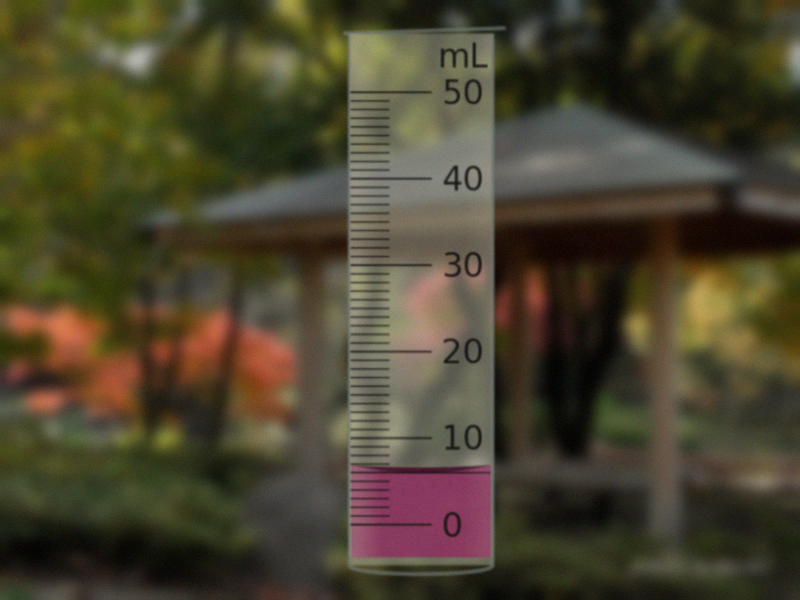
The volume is {"value": 6, "unit": "mL"}
